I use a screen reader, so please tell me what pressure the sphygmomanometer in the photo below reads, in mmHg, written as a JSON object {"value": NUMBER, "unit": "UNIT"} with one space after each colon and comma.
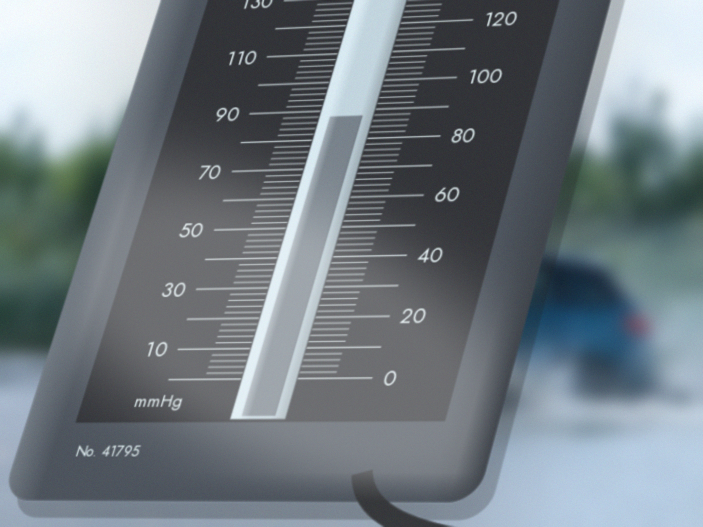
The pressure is {"value": 88, "unit": "mmHg"}
